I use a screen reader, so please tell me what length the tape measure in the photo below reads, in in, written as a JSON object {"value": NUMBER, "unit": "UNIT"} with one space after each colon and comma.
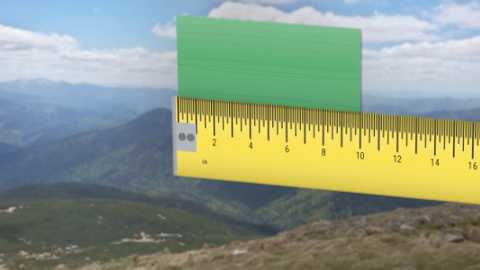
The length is {"value": 10, "unit": "in"}
